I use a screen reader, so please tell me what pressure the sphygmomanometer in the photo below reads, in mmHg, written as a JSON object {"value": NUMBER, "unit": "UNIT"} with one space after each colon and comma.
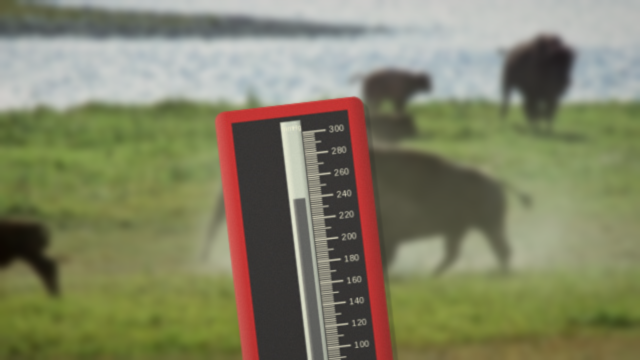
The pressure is {"value": 240, "unit": "mmHg"}
